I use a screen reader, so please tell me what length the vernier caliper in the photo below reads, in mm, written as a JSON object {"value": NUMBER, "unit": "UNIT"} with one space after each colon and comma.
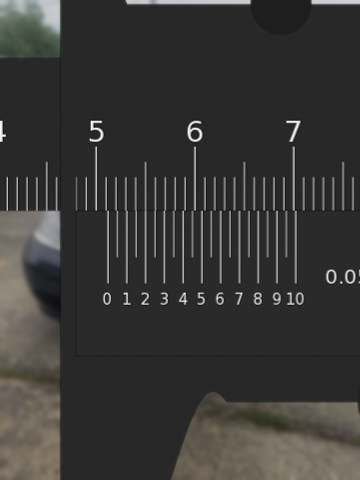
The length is {"value": 51.2, "unit": "mm"}
